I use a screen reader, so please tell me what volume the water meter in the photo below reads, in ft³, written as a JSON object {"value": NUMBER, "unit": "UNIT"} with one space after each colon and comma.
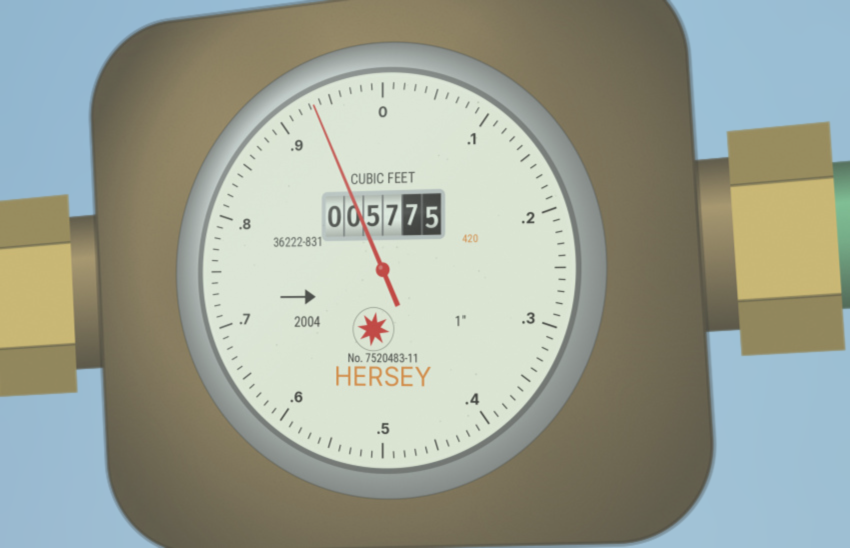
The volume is {"value": 5774.93, "unit": "ft³"}
